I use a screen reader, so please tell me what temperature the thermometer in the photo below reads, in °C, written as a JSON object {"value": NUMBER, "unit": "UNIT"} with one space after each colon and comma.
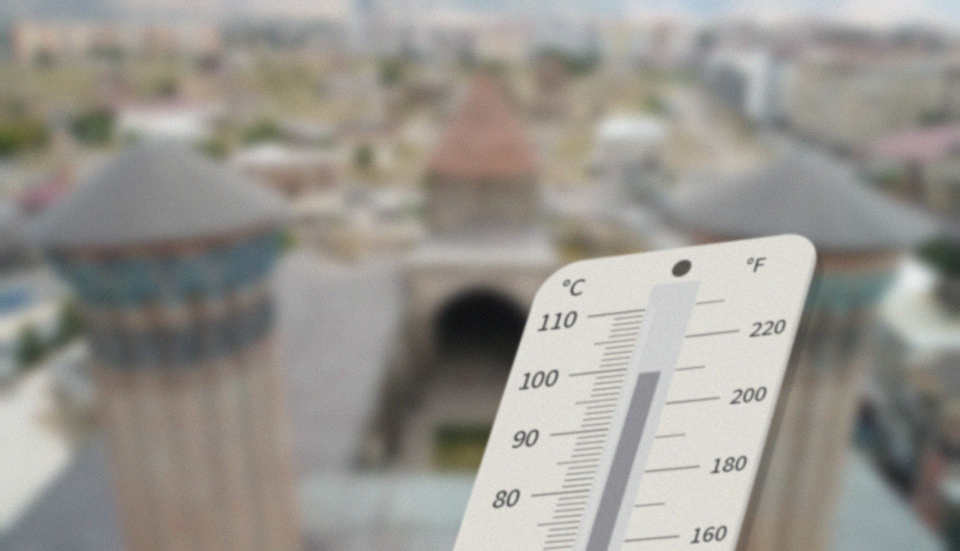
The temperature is {"value": 99, "unit": "°C"}
